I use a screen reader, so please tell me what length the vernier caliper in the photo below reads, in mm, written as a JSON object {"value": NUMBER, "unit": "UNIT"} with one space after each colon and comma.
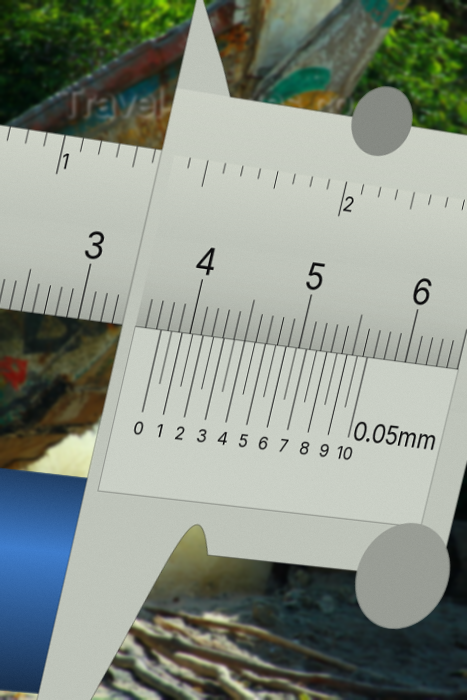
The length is {"value": 37.4, "unit": "mm"}
